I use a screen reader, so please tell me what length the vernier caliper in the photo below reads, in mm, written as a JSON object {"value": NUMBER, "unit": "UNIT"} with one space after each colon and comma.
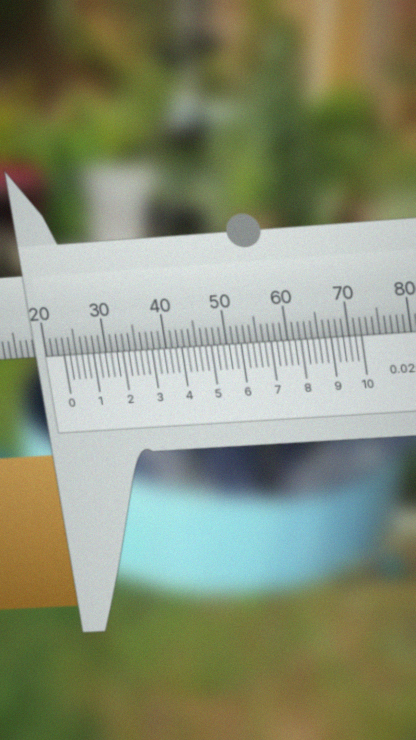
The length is {"value": 23.0, "unit": "mm"}
